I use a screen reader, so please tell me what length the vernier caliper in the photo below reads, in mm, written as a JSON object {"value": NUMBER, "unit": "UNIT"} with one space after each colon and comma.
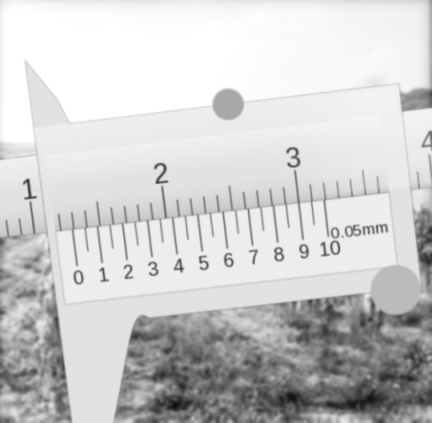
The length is {"value": 12.9, "unit": "mm"}
